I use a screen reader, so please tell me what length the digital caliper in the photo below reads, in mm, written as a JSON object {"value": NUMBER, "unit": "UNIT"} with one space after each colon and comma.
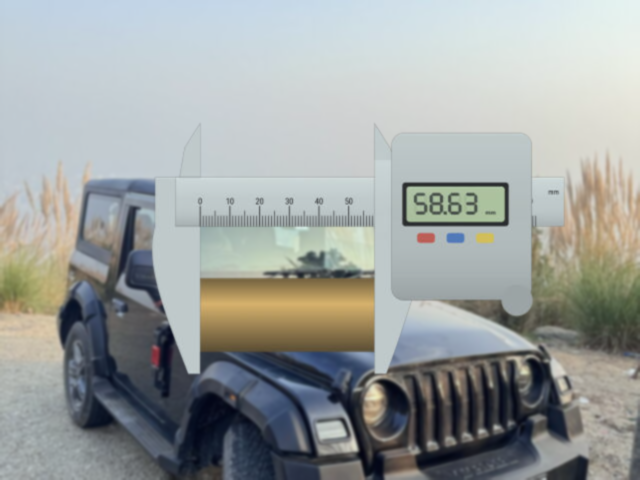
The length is {"value": 58.63, "unit": "mm"}
